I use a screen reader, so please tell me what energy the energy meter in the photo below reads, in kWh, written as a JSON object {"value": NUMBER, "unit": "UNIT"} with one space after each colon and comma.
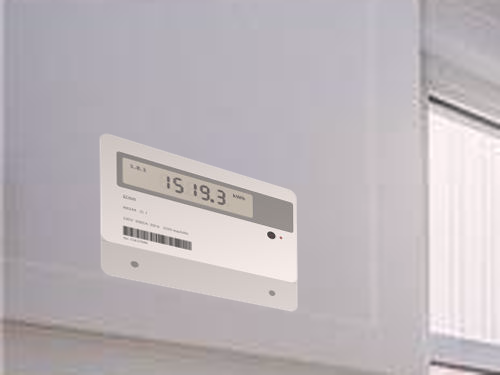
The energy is {"value": 1519.3, "unit": "kWh"}
